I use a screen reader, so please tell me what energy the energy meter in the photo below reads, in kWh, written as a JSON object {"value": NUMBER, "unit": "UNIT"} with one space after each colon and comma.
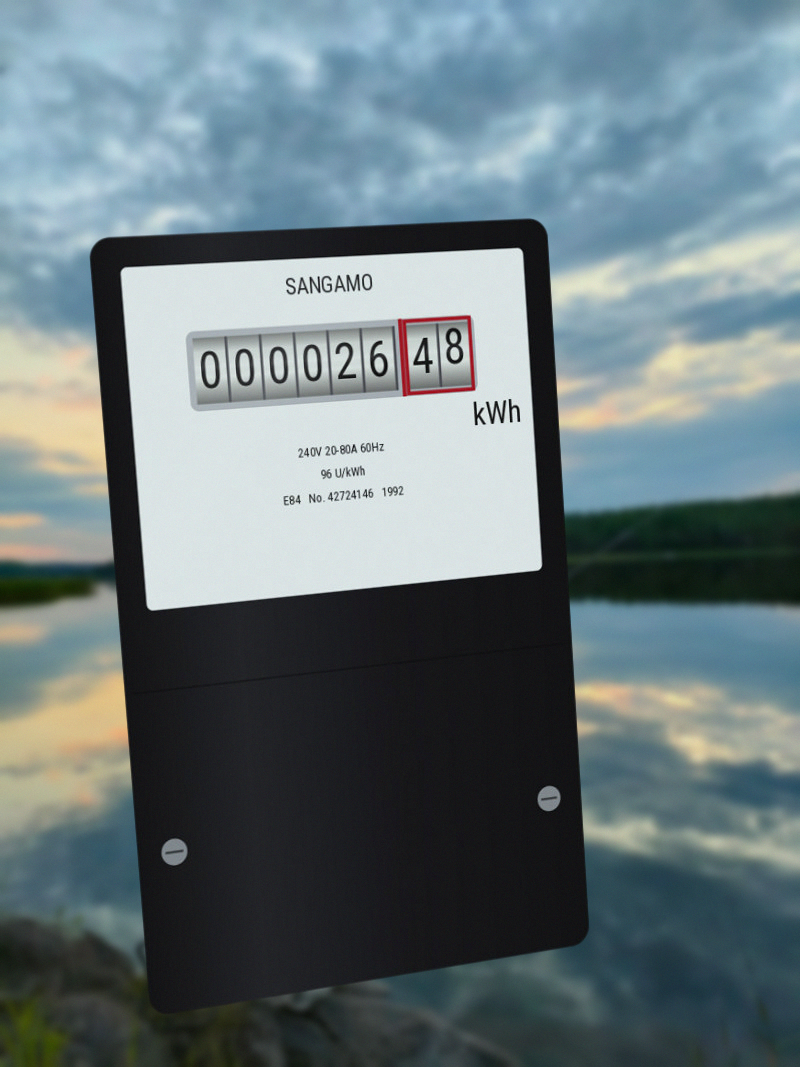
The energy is {"value": 26.48, "unit": "kWh"}
